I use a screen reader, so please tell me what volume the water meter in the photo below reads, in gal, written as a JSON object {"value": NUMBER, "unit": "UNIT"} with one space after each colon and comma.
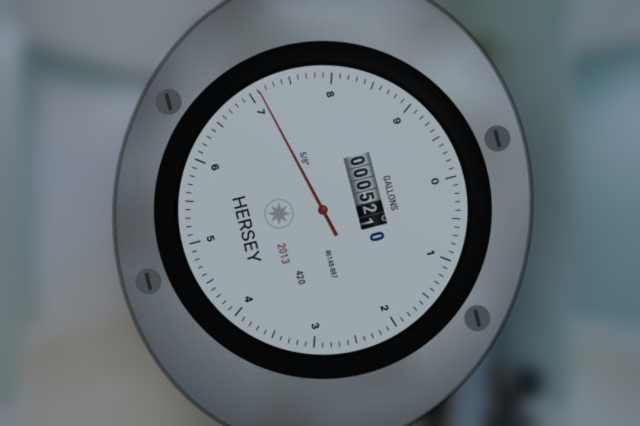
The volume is {"value": 5207.1, "unit": "gal"}
